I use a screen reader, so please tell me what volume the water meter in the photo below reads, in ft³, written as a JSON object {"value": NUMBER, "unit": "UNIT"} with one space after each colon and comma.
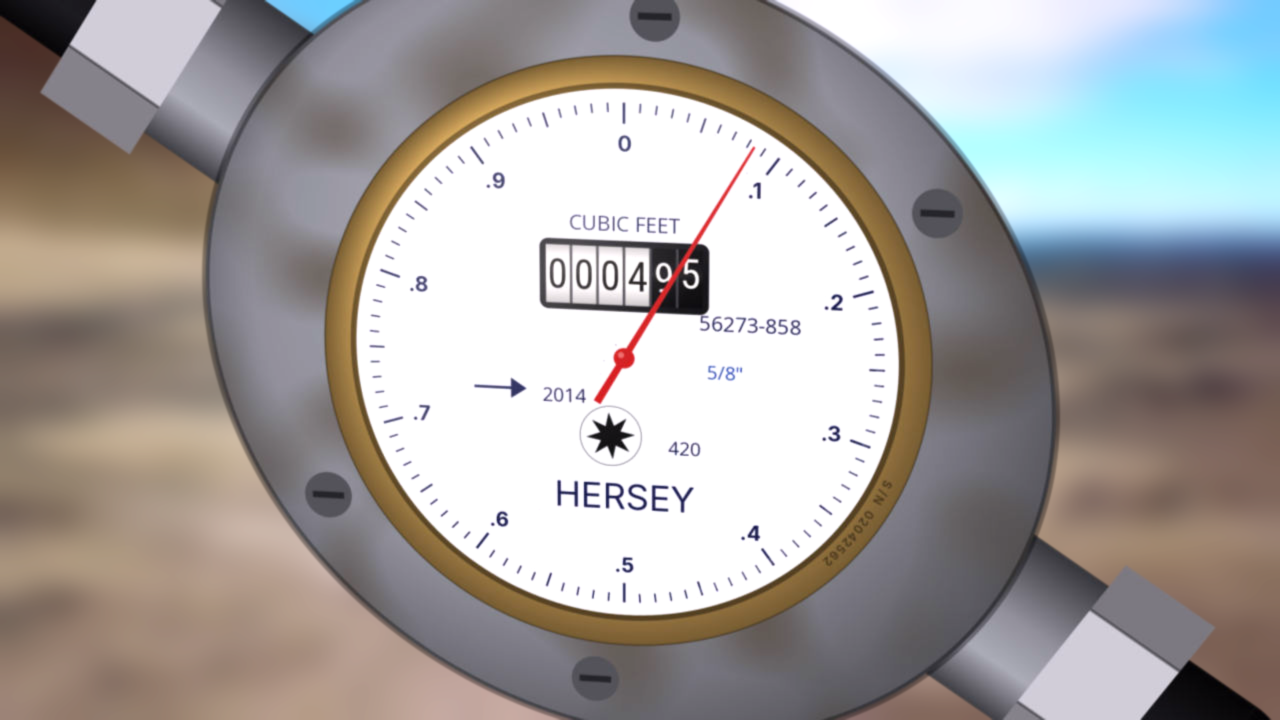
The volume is {"value": 495.08, "unit": "ft³"}
